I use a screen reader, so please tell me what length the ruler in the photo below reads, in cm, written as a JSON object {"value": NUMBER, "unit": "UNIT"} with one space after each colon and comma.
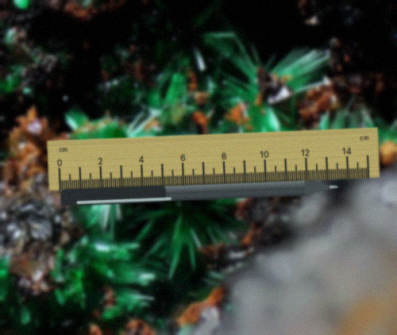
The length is {"value": 13.5, "unit": "cm"}
